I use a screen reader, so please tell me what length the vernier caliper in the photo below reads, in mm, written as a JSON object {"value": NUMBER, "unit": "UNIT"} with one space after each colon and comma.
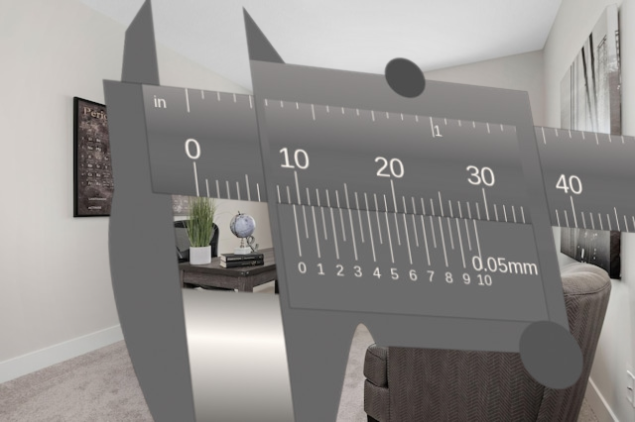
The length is {"value": 9.4, "unit": "mm"}
